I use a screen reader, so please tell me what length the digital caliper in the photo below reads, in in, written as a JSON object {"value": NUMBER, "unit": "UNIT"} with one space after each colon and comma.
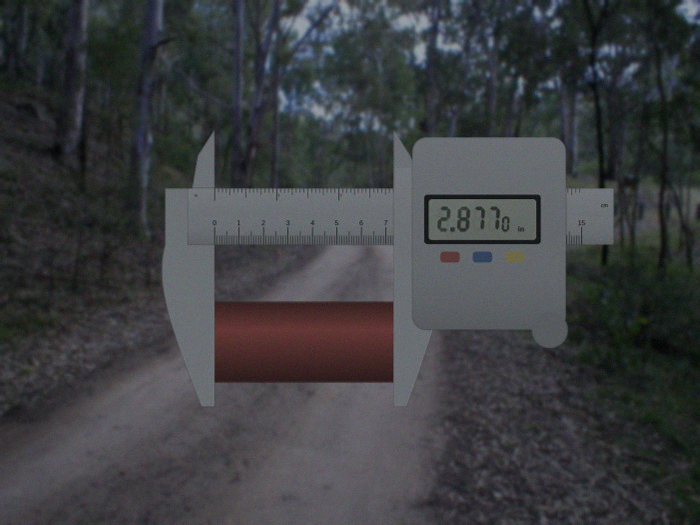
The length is {"value": 2.8770, "unit": "in"}
